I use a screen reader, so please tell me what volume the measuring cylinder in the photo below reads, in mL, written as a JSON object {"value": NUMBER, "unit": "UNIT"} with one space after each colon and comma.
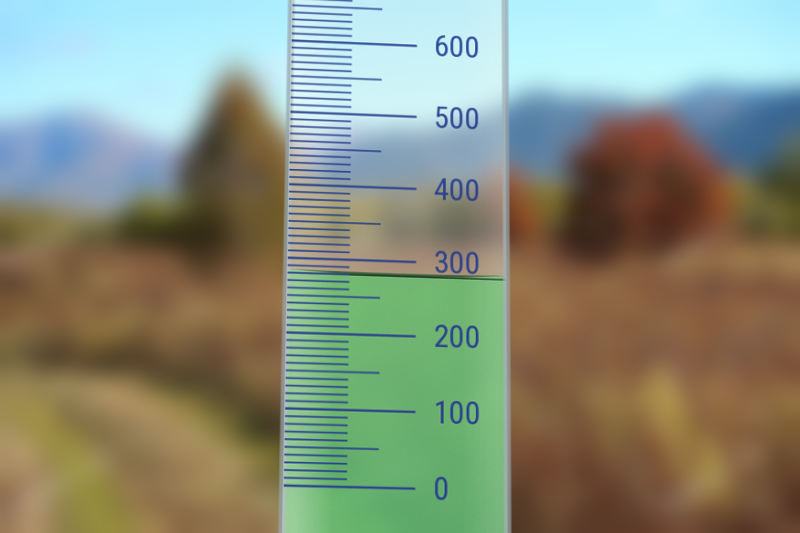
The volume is {"value": 280, "unit": "mL"}
